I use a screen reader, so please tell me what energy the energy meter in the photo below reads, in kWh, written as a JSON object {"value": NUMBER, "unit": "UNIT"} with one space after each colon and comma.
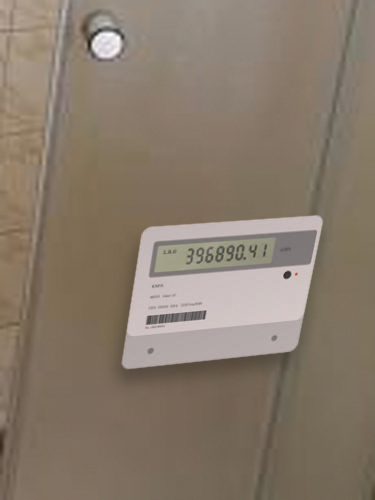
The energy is {"value": 396890.41, "unit": "kWh"}
